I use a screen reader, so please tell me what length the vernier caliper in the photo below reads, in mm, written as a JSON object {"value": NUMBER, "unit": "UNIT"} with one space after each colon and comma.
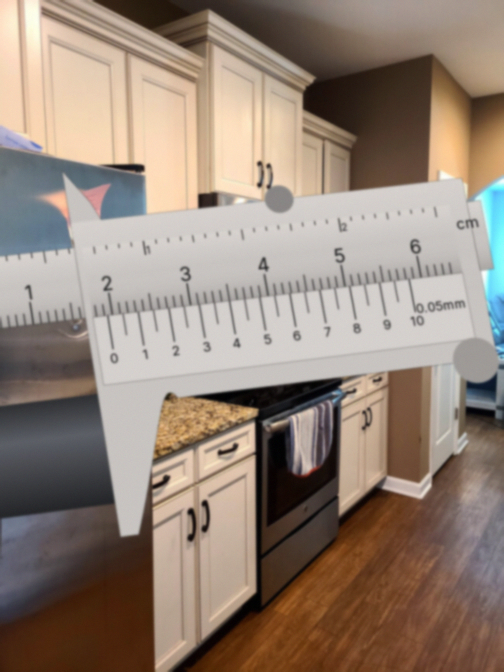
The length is {"value": 19.4, "unit": "mm"}
